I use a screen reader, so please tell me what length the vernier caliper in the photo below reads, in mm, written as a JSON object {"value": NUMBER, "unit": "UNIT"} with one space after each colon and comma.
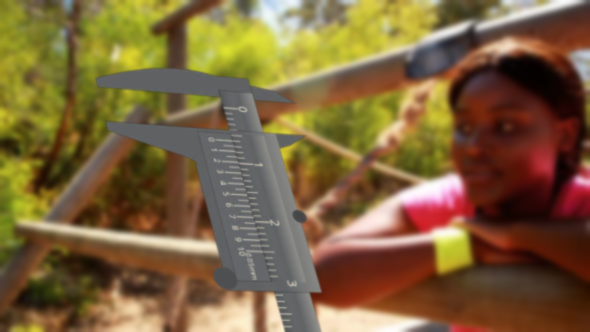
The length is {"value": 6.0, "unit": "mm"}
